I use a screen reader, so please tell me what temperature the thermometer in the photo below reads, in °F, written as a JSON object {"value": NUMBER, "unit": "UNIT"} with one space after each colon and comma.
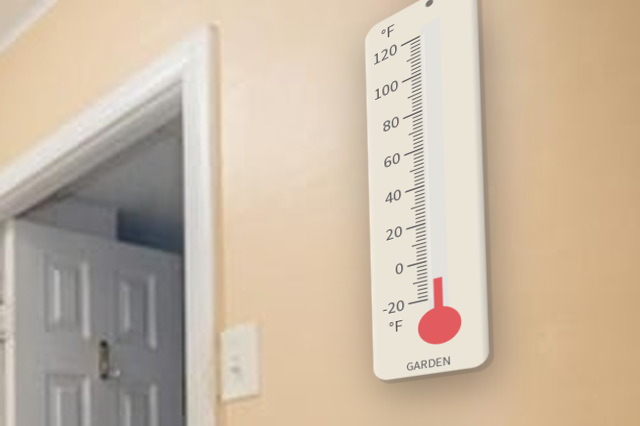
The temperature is {"value": -10, "unit": "°F"}
